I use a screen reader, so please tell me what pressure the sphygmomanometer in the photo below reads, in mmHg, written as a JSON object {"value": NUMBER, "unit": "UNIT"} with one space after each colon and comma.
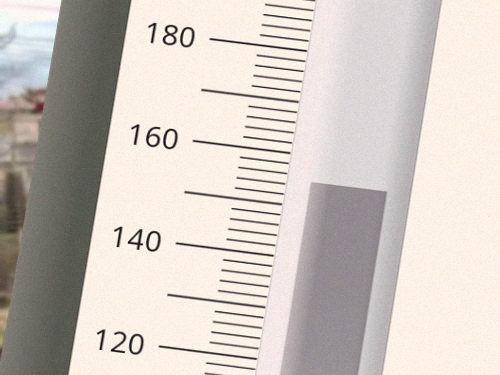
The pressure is {"value": 155, "unit": "mmHg"}
